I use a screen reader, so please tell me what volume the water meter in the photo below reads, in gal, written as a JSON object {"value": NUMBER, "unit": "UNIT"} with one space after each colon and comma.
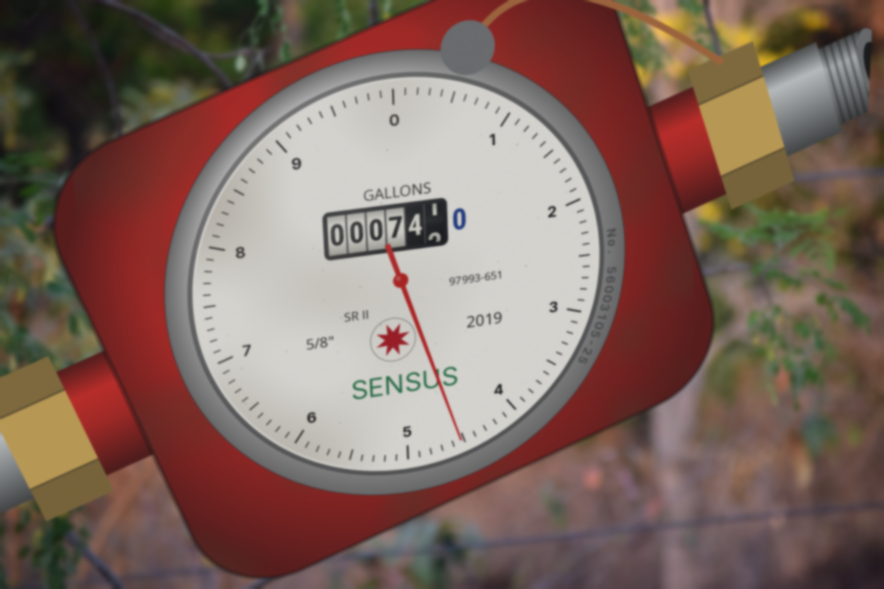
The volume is {"value": 7414.5, "unit": "gal"}
